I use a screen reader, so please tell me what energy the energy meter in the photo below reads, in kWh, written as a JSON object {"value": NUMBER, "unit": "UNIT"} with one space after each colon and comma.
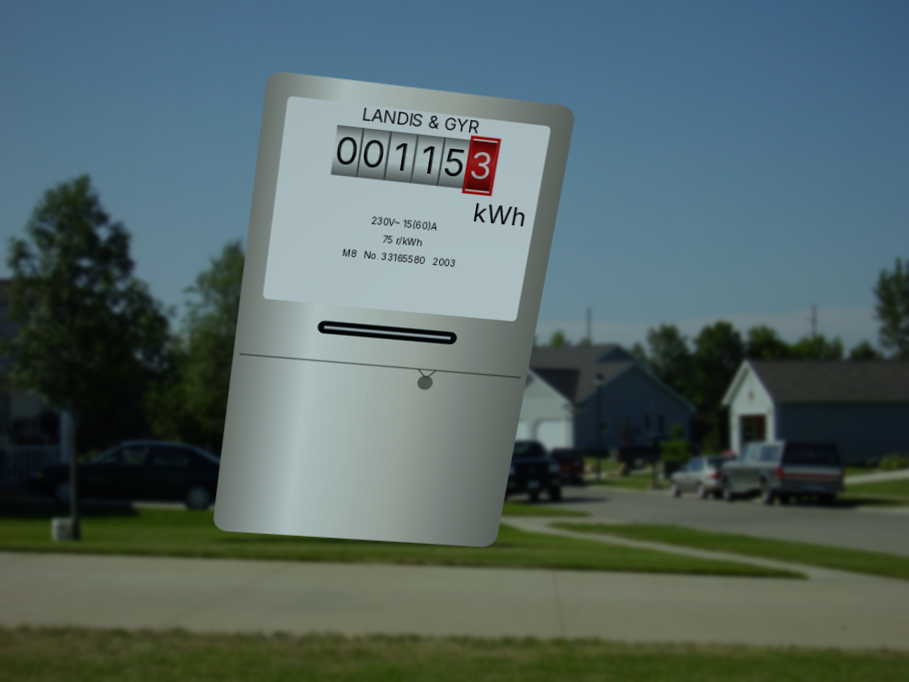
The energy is {"value": 115.3, "unit": "kWh"}
